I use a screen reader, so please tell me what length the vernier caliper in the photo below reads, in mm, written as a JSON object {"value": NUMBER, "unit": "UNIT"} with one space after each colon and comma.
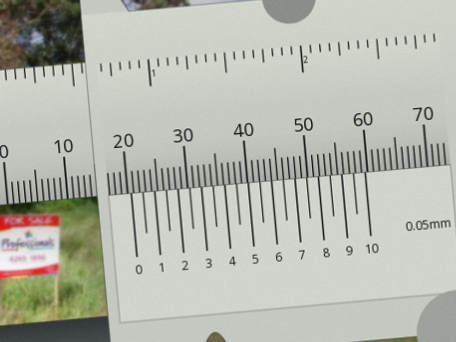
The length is {"value": 20.6, "unit": "mm"}
